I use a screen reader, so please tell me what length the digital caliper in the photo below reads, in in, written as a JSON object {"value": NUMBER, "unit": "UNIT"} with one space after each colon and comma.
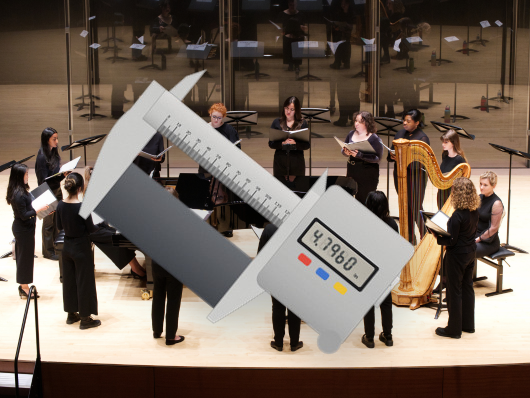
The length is {"value": 4.7960, "unit": "in"}
